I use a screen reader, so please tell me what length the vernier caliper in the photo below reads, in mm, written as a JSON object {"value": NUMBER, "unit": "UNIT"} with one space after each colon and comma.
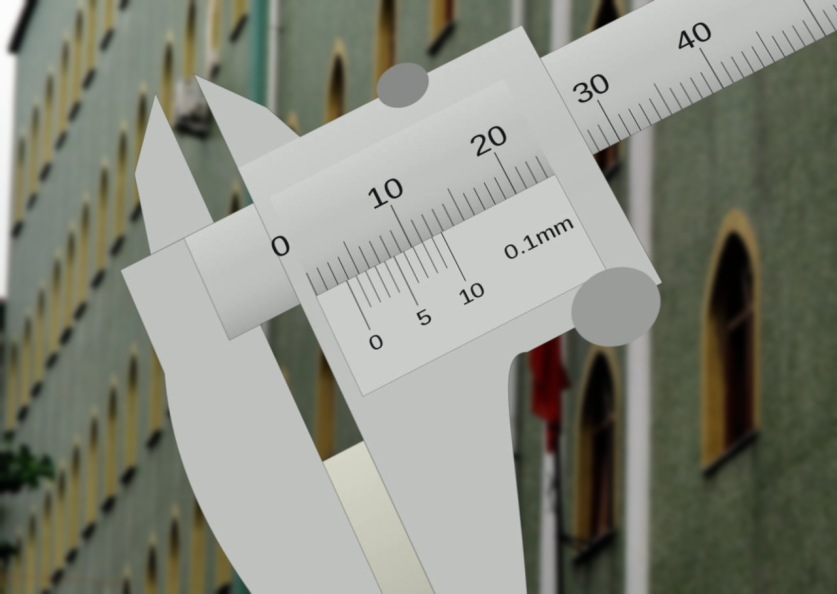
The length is {"value": 3.8, "unit": "mm"}
